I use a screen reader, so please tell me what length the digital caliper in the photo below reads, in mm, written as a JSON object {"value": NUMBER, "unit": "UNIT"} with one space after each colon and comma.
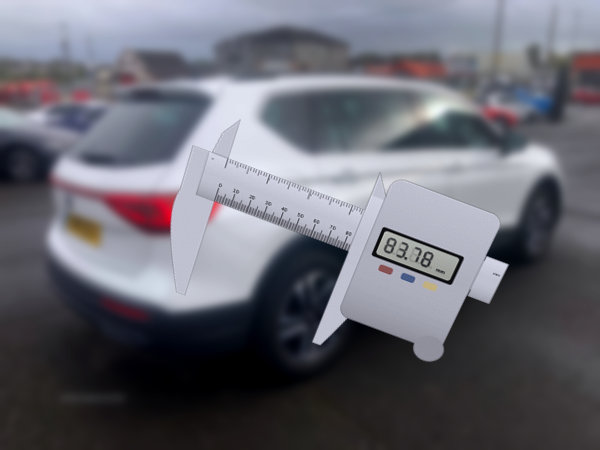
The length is {"value": 83.78, "unit": "mm"}
